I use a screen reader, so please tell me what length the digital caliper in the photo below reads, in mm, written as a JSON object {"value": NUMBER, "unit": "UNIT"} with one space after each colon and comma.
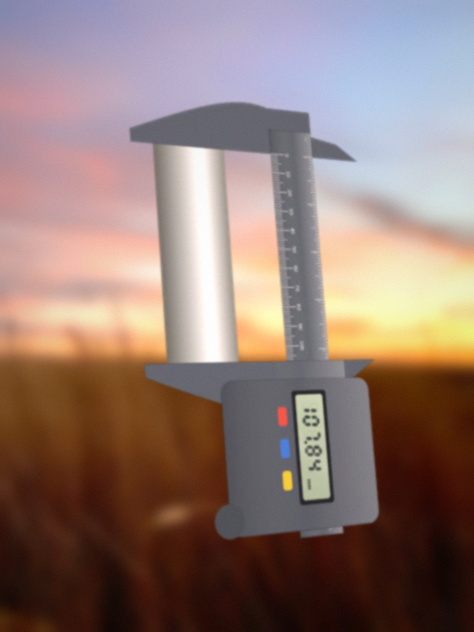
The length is {"value": 107.84, "unit": "mm"}
